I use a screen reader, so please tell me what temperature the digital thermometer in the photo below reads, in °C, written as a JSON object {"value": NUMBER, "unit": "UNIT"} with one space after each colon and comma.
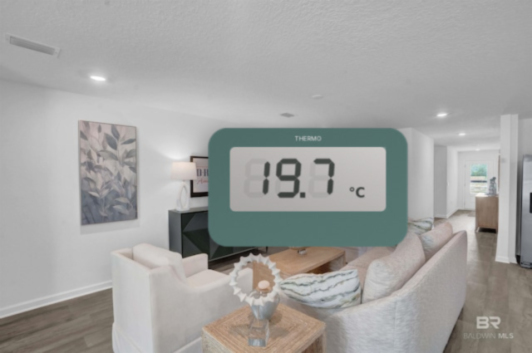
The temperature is {"value": 19.7, "unit": "°C"}
